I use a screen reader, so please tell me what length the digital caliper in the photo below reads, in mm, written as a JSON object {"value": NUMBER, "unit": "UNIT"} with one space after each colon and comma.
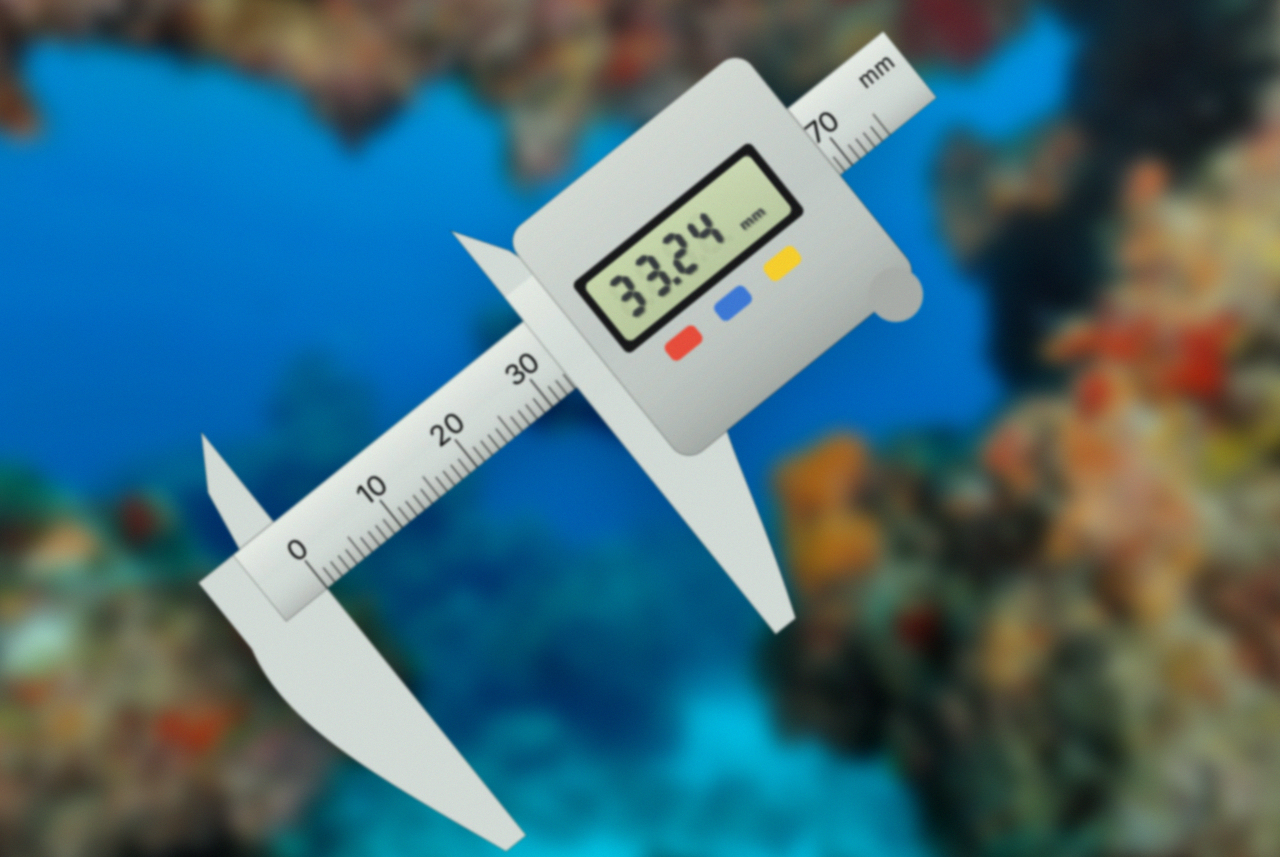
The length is {"value": 33.24, "unit": "mm"}
